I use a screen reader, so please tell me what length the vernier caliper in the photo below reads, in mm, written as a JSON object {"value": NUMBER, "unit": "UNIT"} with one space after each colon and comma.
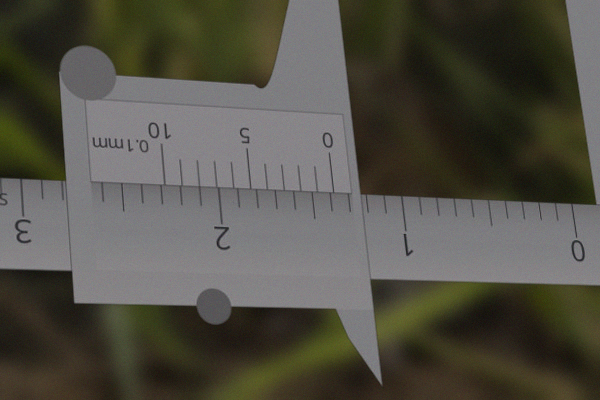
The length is {"value": 13.8, "unit": "mm"}
